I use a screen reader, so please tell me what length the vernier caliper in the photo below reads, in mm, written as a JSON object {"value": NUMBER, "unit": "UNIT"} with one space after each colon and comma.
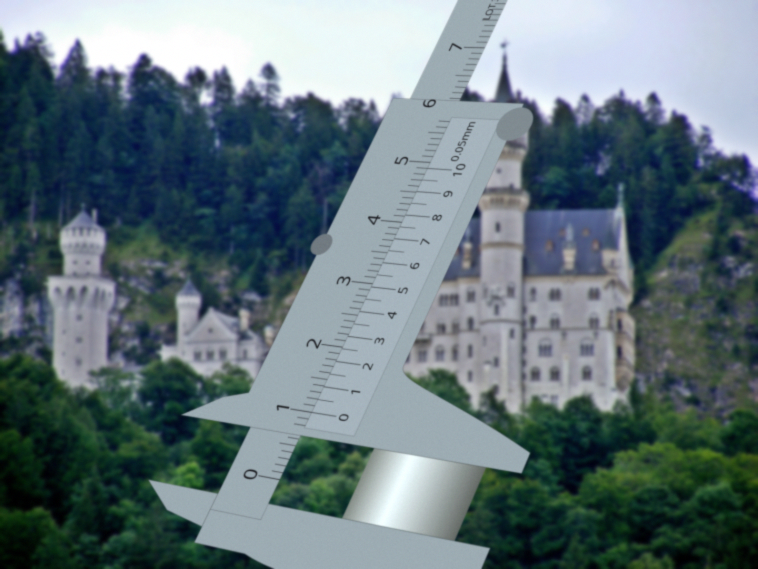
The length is {"value": 10.0, "unit": "mm"}
